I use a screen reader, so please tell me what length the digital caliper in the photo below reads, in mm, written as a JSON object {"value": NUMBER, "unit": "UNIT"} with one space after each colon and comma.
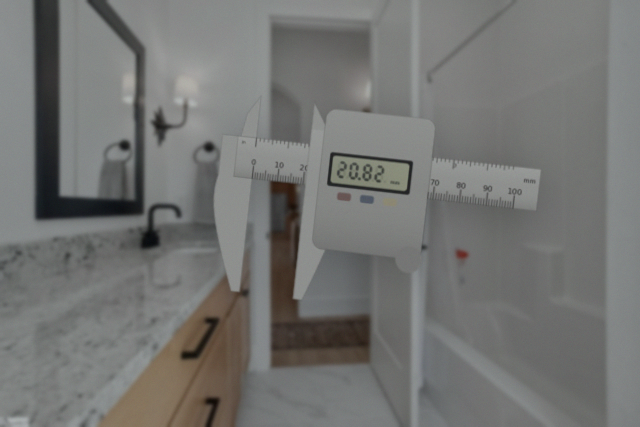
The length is {"value": 20.82, "unit": "mm"}
